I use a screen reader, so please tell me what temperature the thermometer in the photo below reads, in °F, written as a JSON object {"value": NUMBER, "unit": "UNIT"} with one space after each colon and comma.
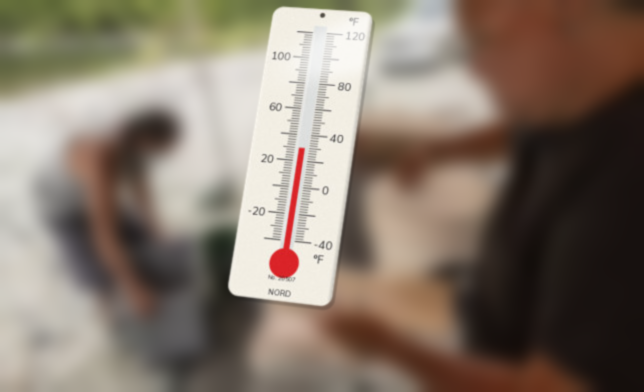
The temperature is {"value": 30, "unit": "°F"}
